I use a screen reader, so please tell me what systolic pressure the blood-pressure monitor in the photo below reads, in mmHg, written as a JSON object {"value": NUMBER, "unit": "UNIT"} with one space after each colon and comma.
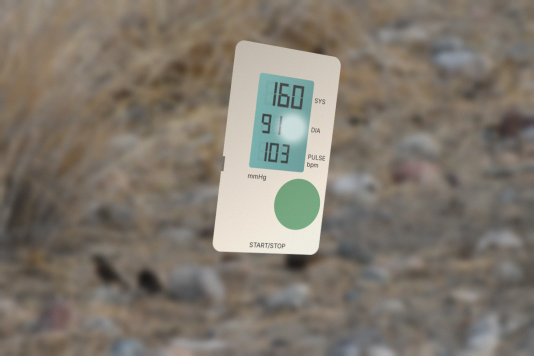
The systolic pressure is {"value": 160, "unit": "mmHg"}
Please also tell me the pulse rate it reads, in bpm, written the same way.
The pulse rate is {"value": 103, "unit": "bpm"}
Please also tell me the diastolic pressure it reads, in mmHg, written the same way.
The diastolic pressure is {"value": 91, "unit": "mmHg"}
